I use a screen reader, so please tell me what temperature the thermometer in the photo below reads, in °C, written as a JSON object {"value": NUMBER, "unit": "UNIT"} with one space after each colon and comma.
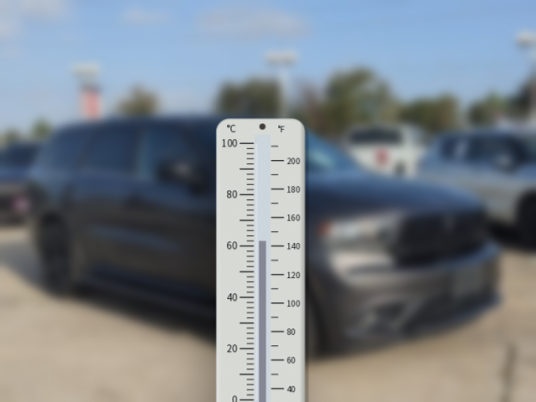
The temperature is {"value": 62, "unit": "°C"}
